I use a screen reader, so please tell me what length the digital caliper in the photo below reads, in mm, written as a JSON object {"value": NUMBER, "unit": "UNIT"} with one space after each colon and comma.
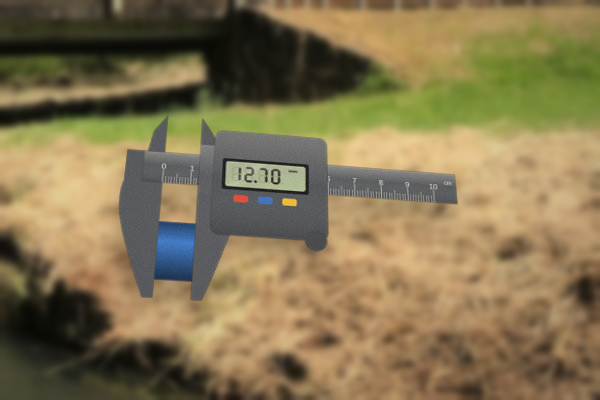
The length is {"value": 12.70, "unit": "mm"}
